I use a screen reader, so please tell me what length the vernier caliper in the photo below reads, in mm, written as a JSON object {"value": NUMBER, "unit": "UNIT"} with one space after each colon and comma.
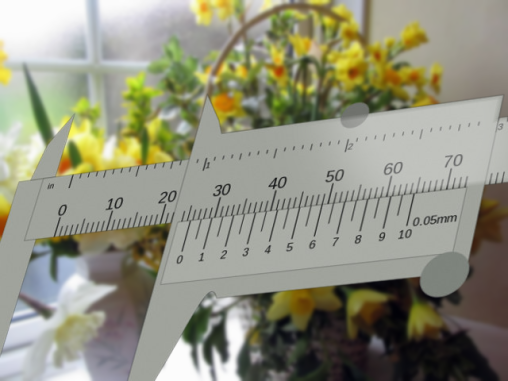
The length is {"value": 25.6, "unit": "mm"}
